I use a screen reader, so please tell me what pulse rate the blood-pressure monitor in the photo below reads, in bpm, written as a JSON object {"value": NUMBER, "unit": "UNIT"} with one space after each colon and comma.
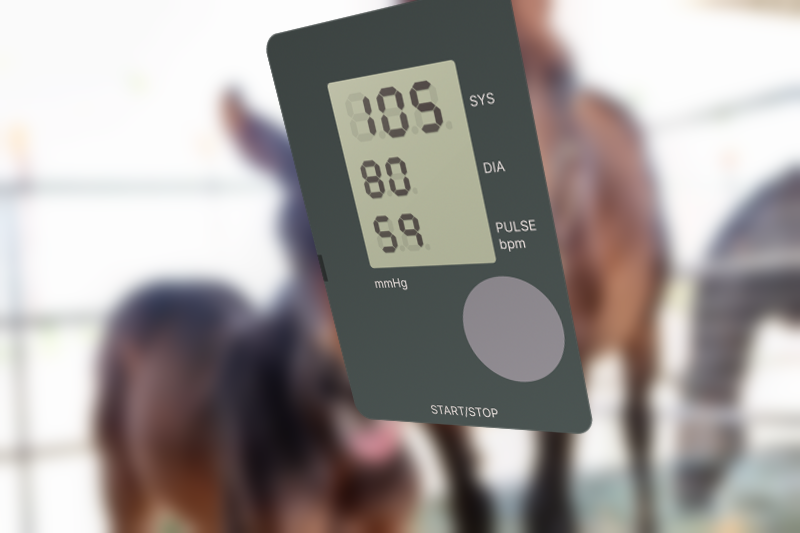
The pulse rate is {"value": 59, "unit": "bpm"}
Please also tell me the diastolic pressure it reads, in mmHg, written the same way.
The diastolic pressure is {"value": 80, "unit": "mmHg"}
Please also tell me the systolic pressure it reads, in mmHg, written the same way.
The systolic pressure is {"value": 105, "unit": "mmHg"}
